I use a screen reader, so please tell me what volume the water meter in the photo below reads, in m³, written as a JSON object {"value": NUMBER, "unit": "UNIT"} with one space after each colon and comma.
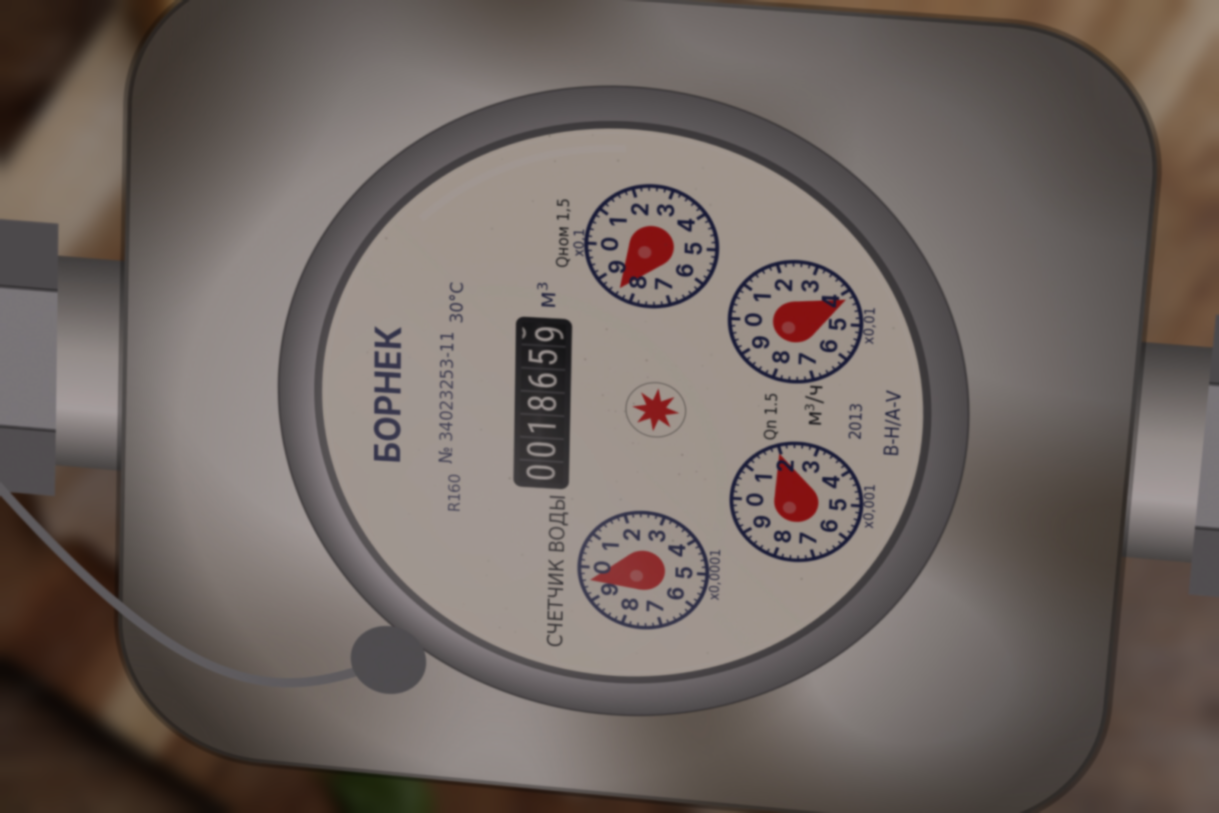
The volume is {"value": 18658.8419, "unit": "m³"}
